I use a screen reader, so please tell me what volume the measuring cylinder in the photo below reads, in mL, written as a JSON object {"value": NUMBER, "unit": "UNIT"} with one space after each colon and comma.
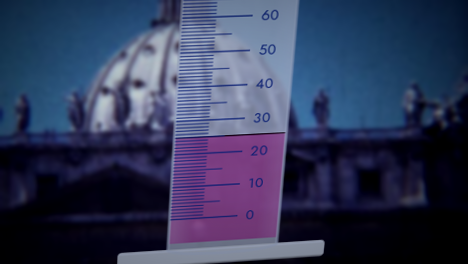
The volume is {"value": 25, "unit": "mL"}
